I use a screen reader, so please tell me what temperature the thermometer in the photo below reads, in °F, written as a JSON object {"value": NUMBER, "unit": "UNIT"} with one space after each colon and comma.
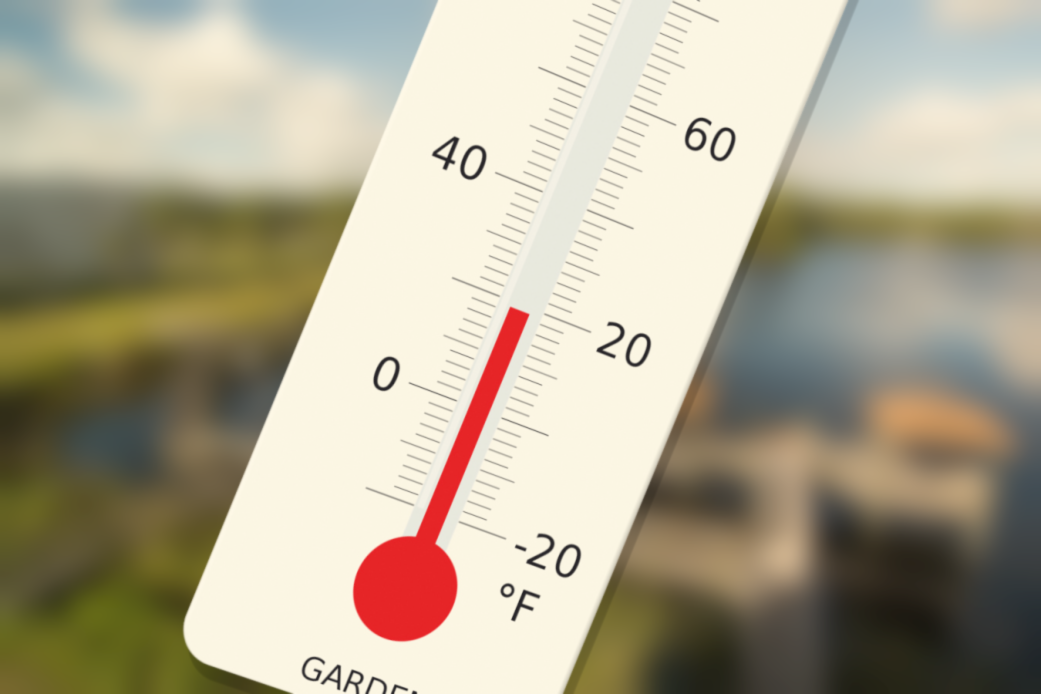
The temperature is {"value": 19, "unit": "°F"}
